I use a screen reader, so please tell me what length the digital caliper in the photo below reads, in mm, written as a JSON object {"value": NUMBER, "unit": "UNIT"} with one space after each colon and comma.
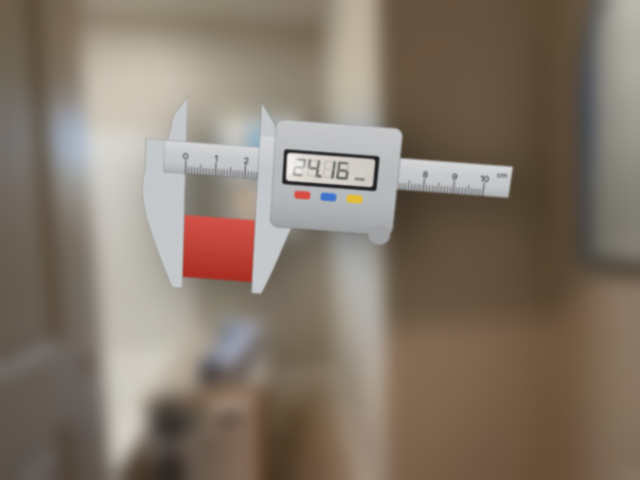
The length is {"value": 24.16, "unit": "mm"}
